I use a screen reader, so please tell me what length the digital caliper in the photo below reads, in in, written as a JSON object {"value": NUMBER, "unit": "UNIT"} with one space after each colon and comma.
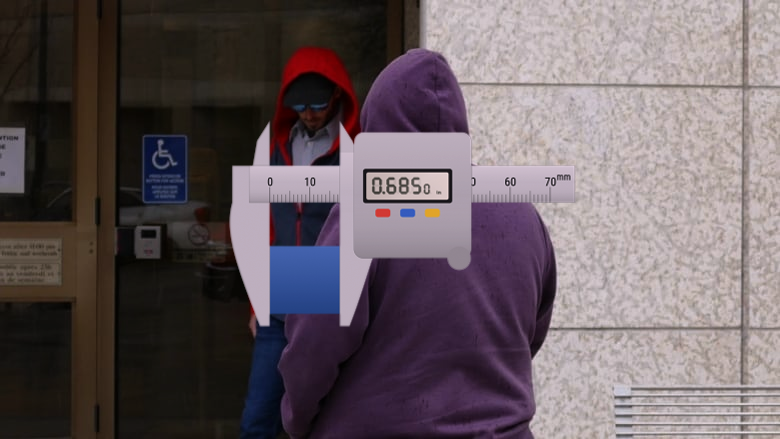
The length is {"value": 0.6850, "unit": "in"}
